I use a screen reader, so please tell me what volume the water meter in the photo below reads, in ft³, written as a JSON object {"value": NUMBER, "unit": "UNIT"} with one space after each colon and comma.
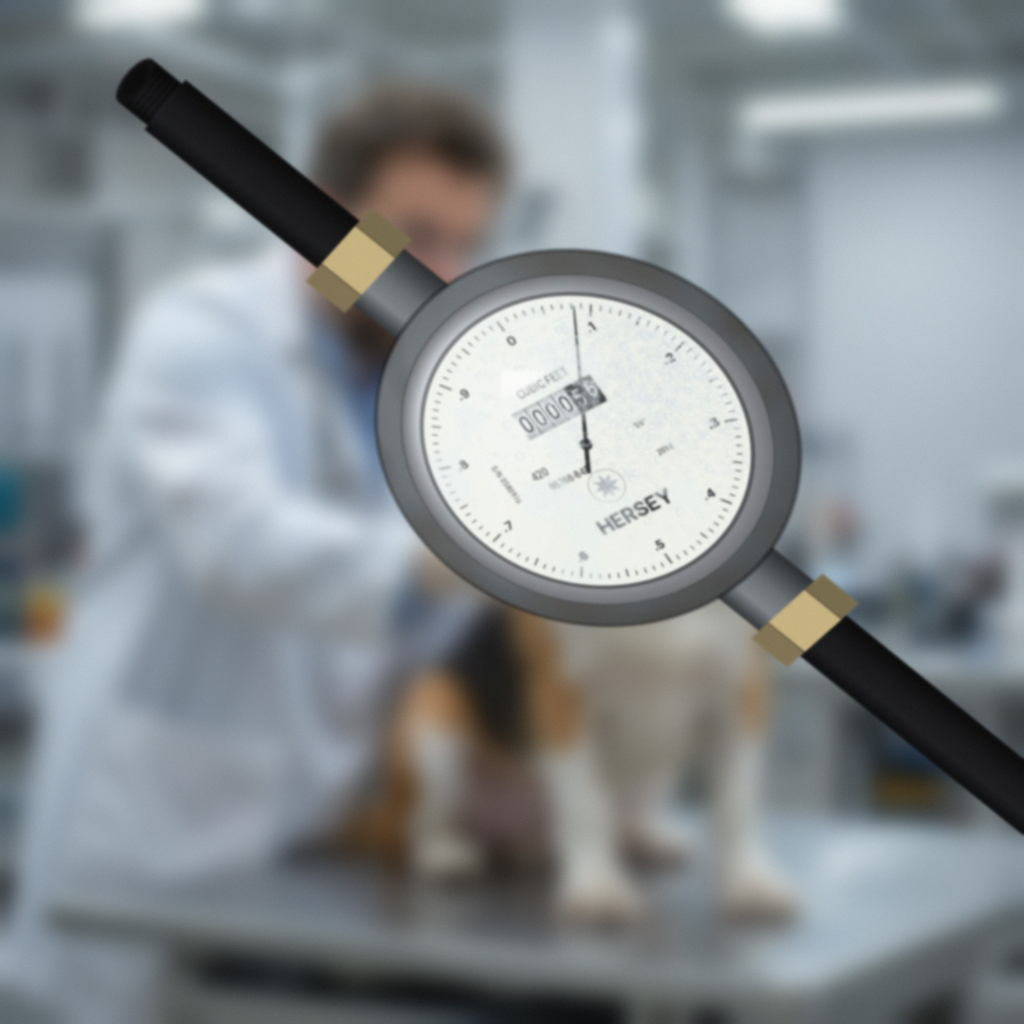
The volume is {"value": 56.08, "unit": "ft³"}
